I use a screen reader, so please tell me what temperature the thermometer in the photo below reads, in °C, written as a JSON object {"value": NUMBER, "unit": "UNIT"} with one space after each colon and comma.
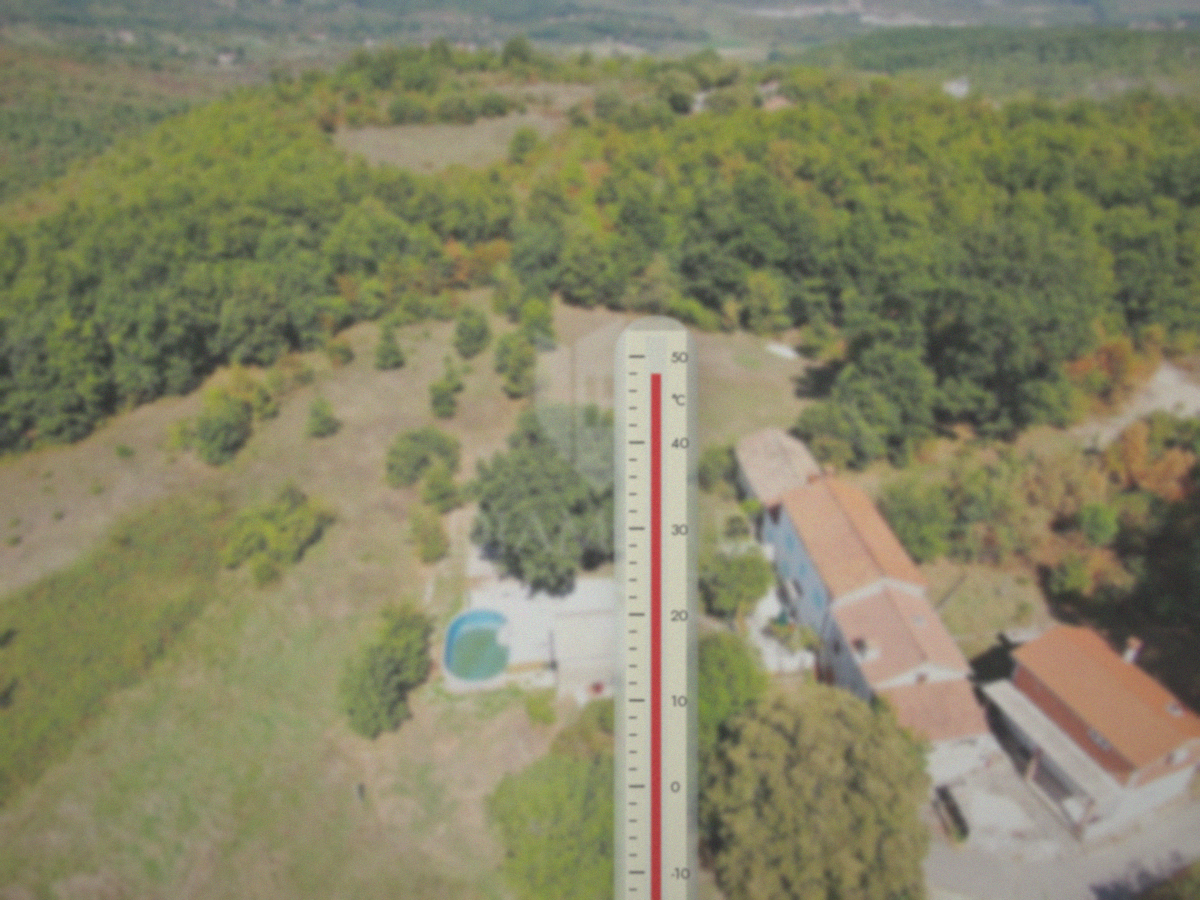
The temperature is {"value": 48, "unit": "°C"}
